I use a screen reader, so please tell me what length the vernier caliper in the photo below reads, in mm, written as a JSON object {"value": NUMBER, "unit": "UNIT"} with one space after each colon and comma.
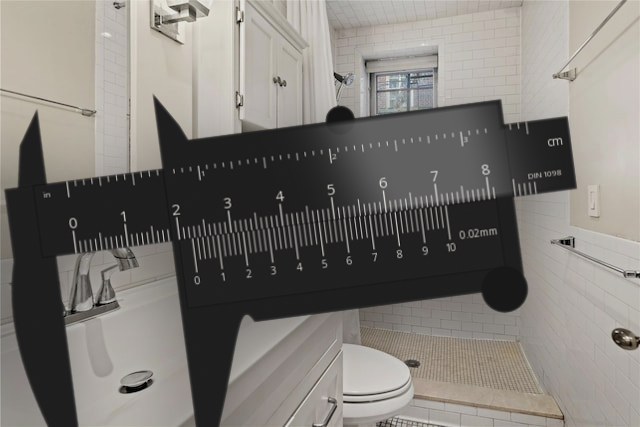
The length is {"value": 22.5, "unit": "mm"}
